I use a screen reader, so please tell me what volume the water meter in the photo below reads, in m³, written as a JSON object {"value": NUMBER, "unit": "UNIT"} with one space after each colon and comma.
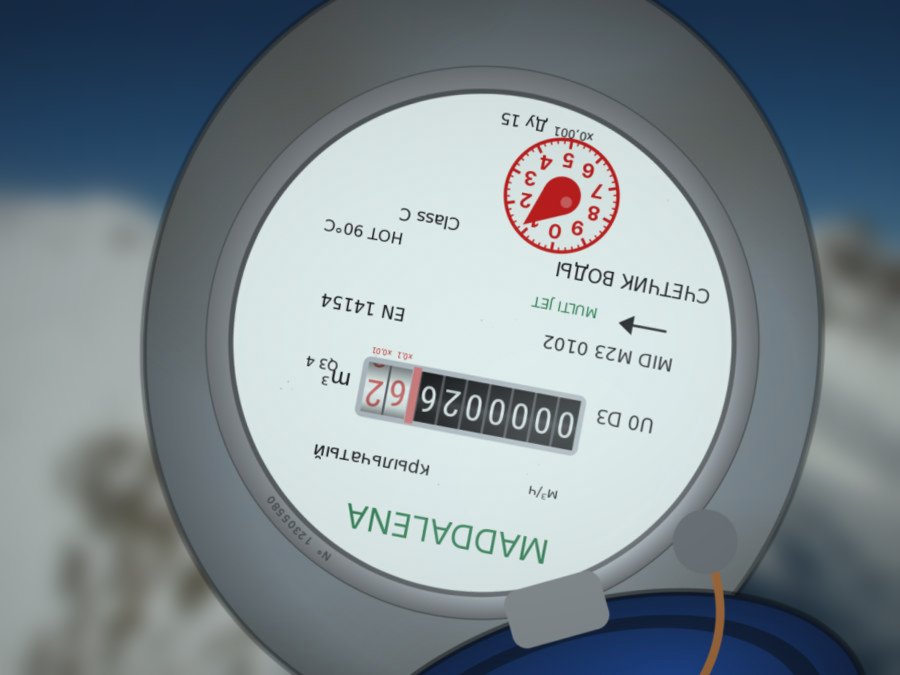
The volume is {"value": 26.621, "unit": "m³"}
